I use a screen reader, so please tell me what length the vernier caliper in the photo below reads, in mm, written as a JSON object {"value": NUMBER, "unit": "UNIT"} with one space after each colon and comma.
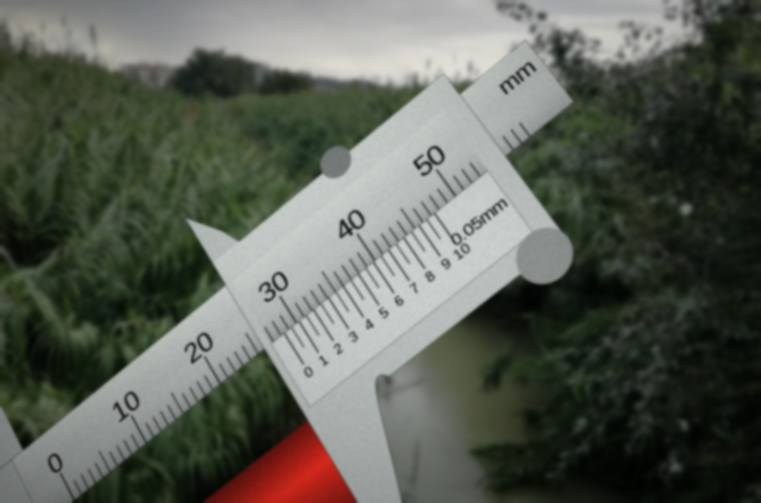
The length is {"value": 28.4, "unit": "mm"}
